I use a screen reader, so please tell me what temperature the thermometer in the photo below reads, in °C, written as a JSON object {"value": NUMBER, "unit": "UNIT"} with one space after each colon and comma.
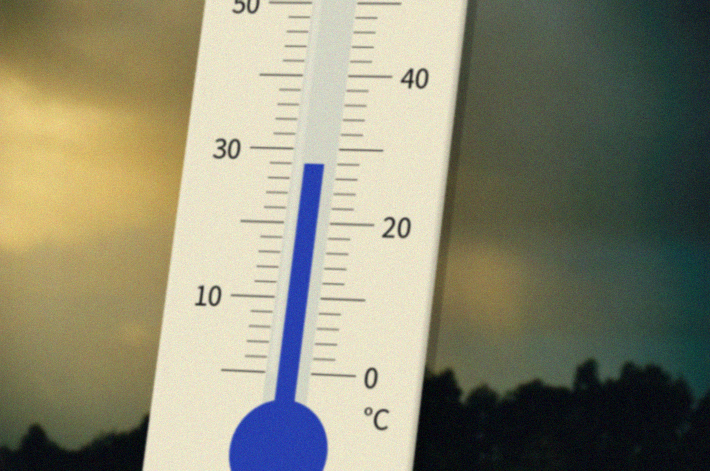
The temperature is {"value": 28, "unit": "°C"}
